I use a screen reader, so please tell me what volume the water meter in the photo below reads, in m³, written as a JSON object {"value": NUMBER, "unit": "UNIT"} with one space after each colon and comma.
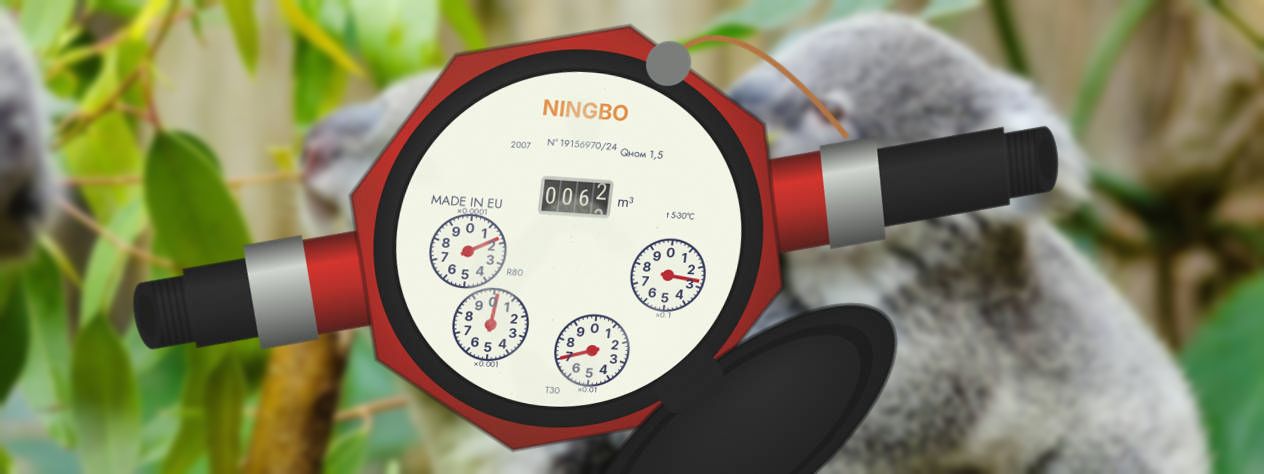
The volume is {"value": 62.2701, "unit": "m³"}
